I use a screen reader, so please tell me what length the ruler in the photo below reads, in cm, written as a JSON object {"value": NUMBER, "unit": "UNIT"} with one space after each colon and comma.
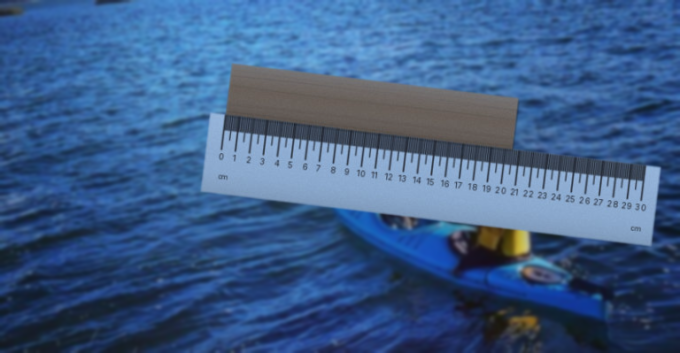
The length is {"value": 20.5, "unit": "cm"}
